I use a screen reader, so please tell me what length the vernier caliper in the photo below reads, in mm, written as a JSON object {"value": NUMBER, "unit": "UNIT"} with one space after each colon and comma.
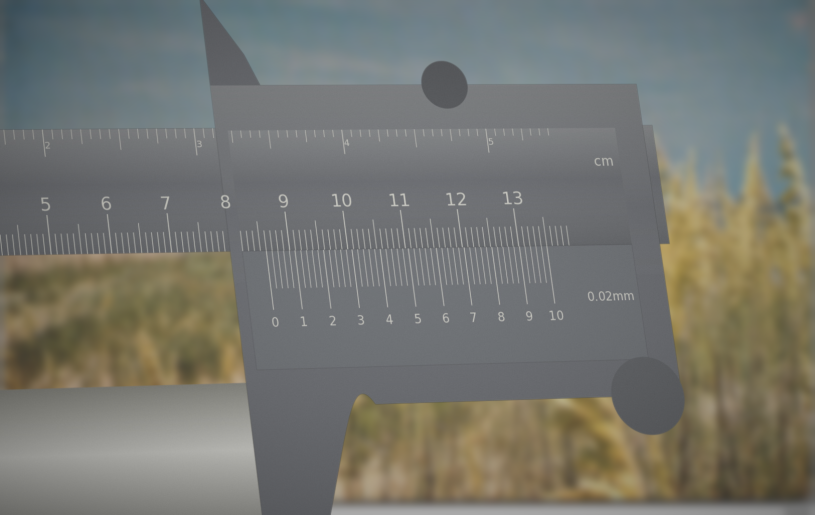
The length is {"value": 86.0, "unit": "mm"}
